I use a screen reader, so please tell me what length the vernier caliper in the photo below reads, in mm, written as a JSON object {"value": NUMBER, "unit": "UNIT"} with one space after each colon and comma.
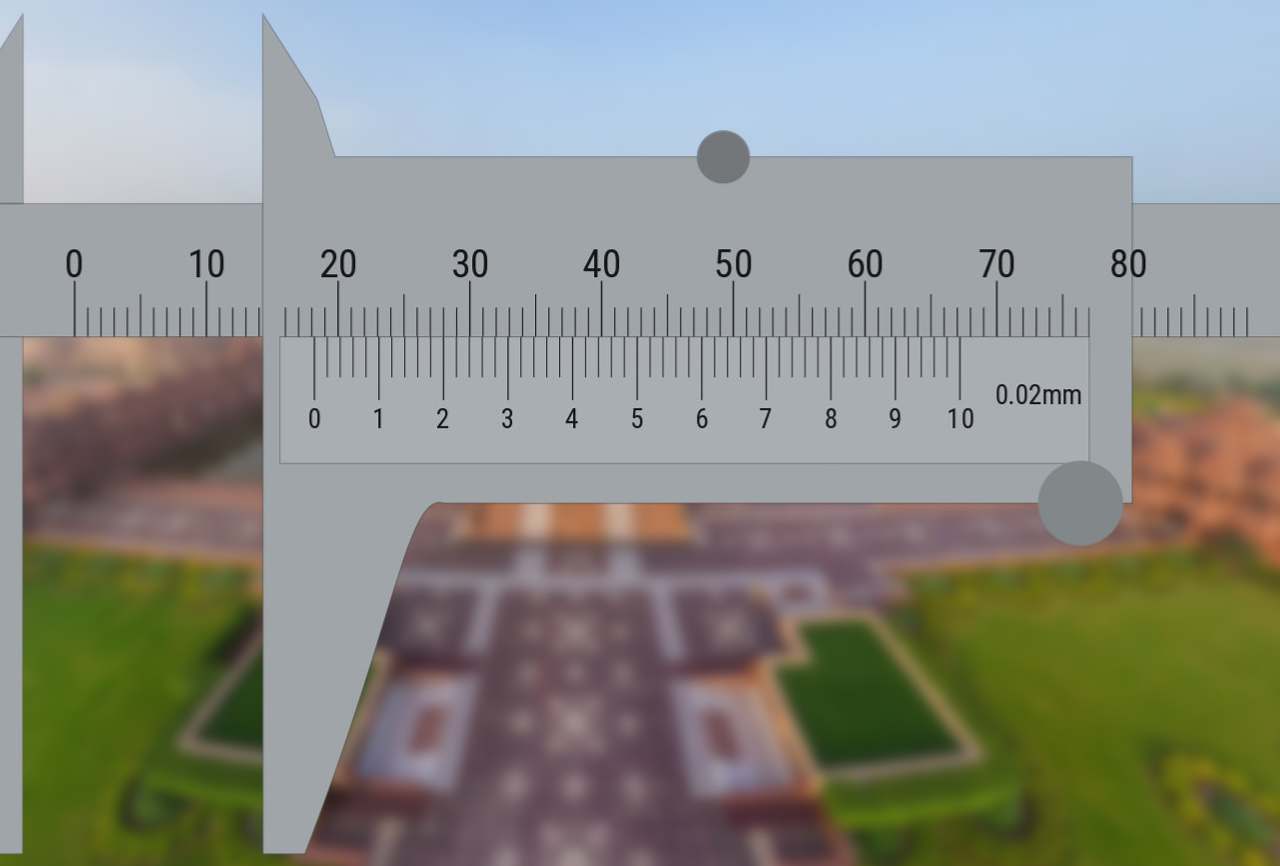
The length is {"value": 18.2, "unit": "mm"}
